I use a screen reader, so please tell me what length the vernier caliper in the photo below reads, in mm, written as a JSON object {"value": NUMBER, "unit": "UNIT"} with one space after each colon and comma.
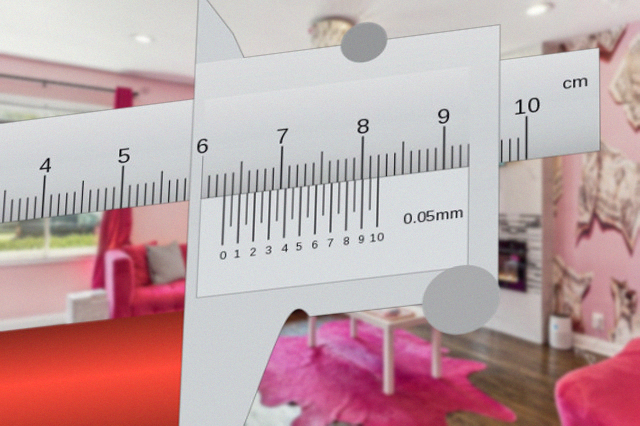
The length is {"value": 63.0, "unit": "mm"}
